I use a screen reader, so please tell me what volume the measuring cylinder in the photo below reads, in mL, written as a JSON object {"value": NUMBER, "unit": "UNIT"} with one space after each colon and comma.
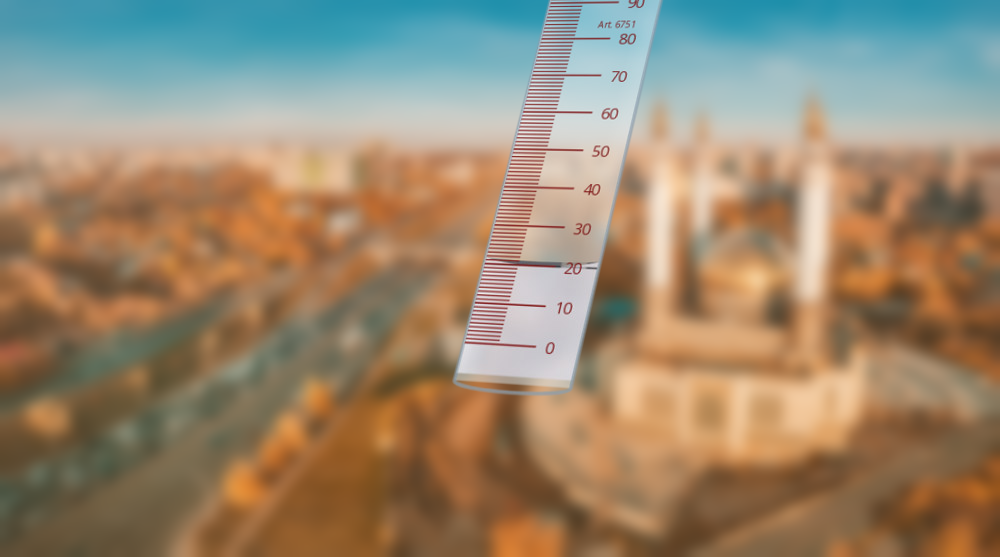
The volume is {"value": 20, "unit": "mL"}
